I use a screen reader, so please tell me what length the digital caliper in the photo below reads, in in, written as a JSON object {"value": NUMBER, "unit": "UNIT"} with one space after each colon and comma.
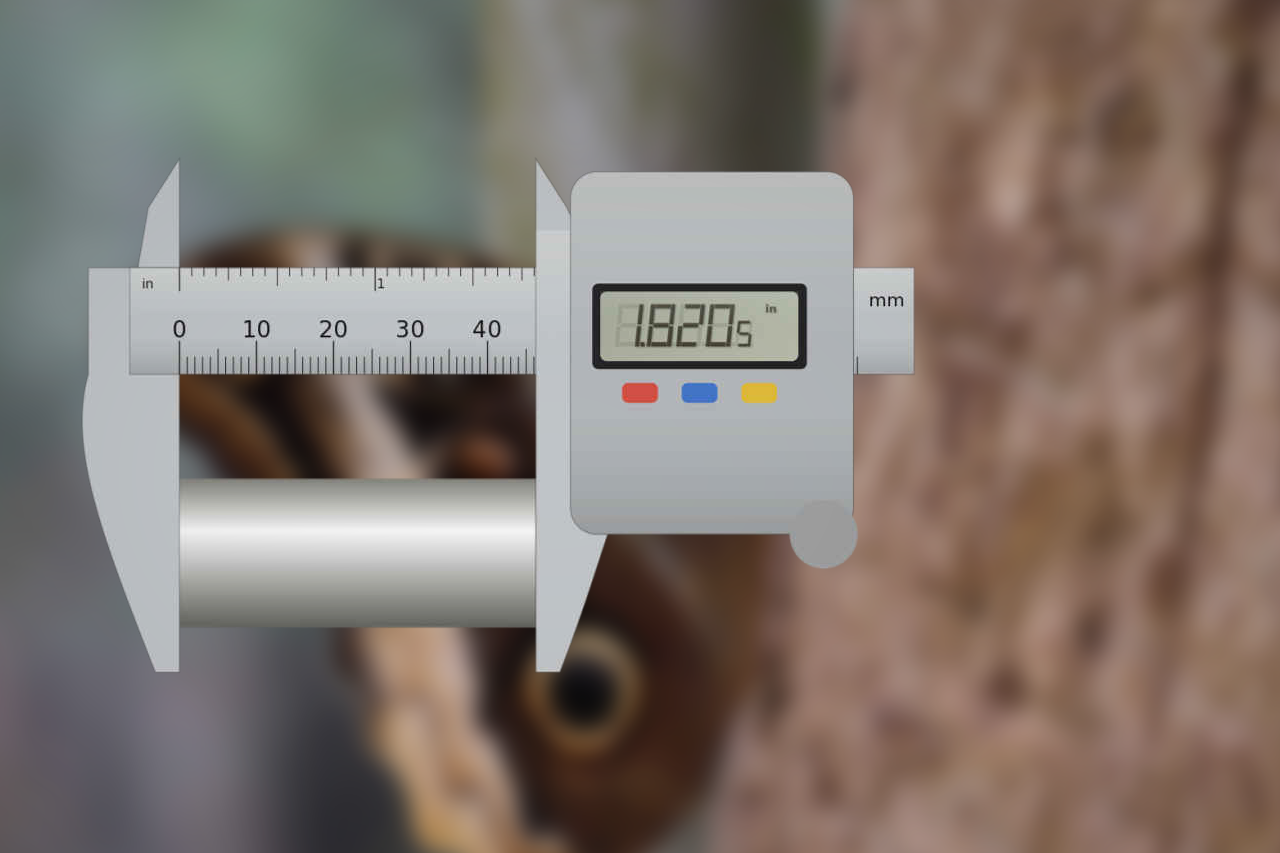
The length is {"value": 1.8205, "unit": "in"}
